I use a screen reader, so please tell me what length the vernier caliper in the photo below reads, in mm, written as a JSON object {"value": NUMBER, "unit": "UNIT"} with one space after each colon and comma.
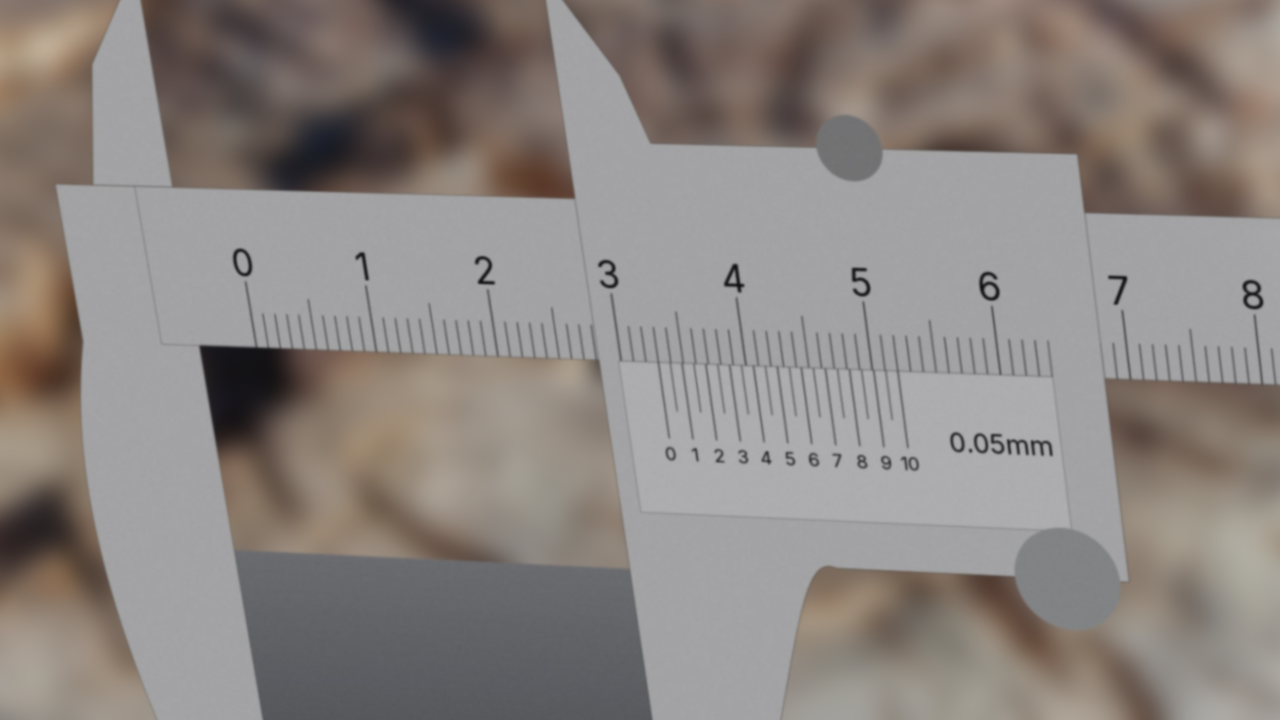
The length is {"value": 33.0, "unit": "mm"}
